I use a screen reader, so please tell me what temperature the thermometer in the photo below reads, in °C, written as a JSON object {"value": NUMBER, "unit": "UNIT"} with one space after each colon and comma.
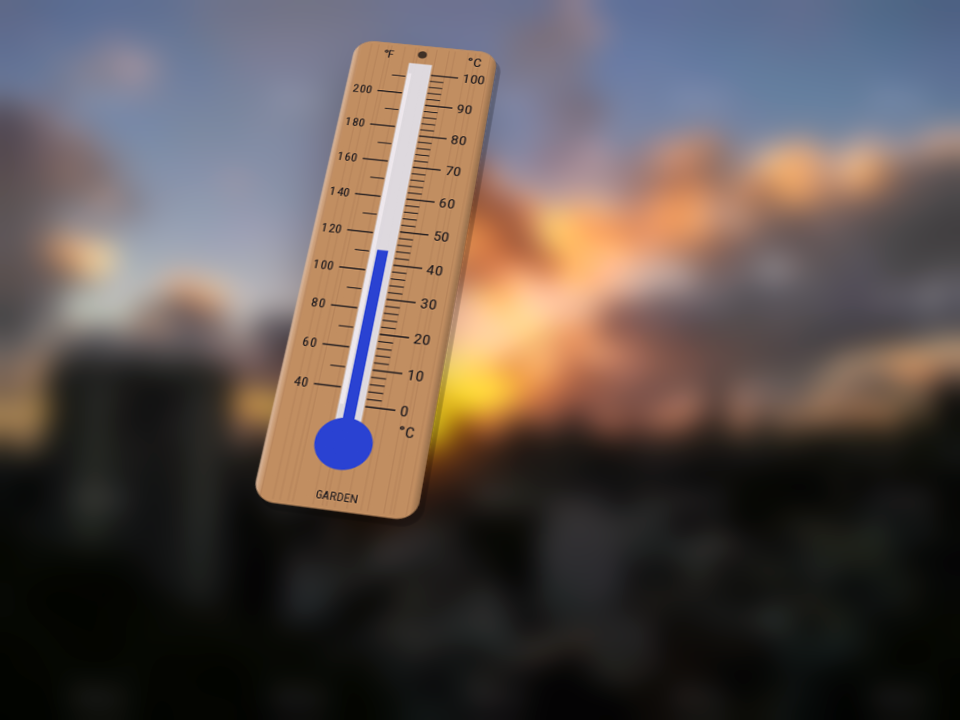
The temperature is {"value": 44, "unit": "°C"}
